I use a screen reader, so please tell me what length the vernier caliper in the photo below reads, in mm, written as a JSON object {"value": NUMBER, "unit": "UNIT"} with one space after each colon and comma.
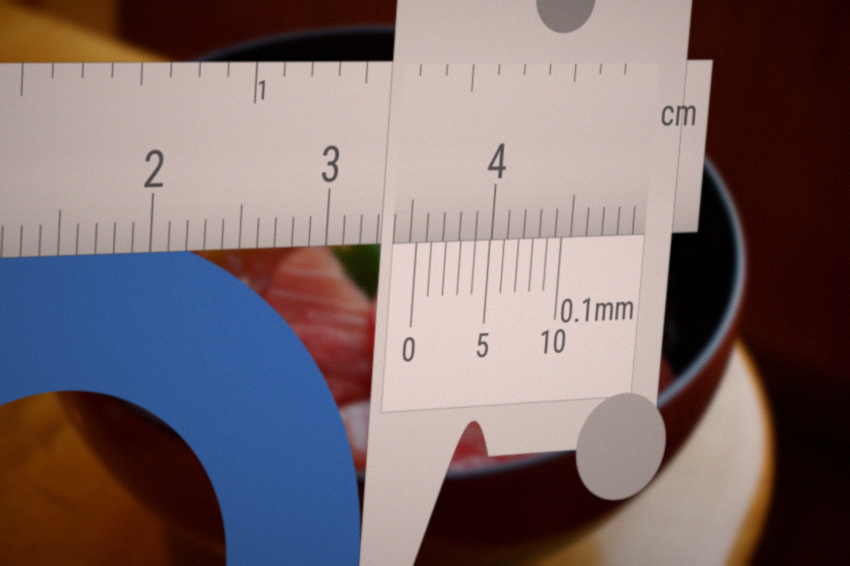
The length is {"value": 35.4, "unit": "mm"}
